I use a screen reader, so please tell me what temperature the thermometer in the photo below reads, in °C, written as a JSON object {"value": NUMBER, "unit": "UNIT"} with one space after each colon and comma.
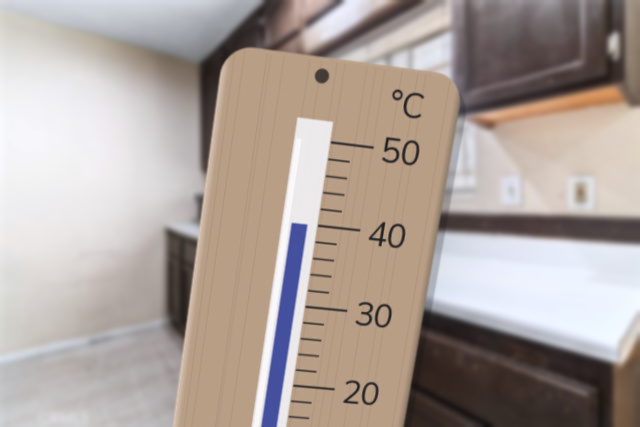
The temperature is {"value": 40, "unit": "°C"}
